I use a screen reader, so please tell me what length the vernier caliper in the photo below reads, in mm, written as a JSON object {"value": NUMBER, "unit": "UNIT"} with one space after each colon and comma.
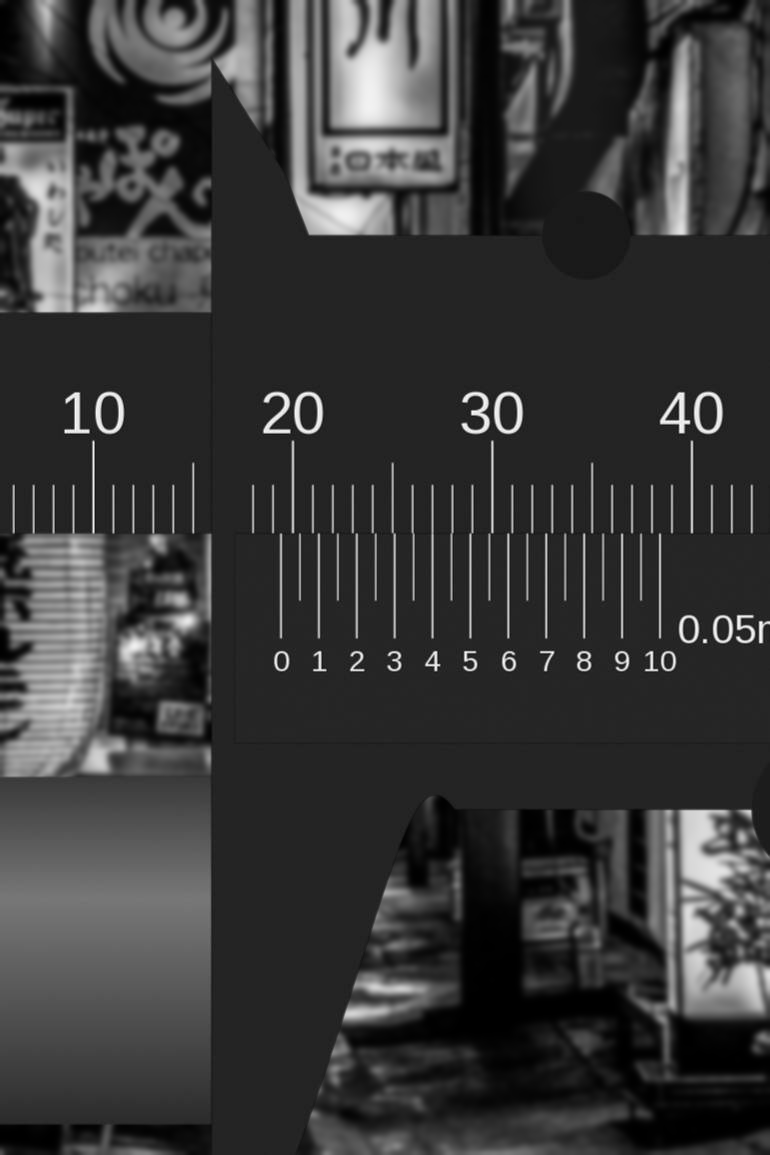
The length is {"value": 19.4, "unit": "mm"}
